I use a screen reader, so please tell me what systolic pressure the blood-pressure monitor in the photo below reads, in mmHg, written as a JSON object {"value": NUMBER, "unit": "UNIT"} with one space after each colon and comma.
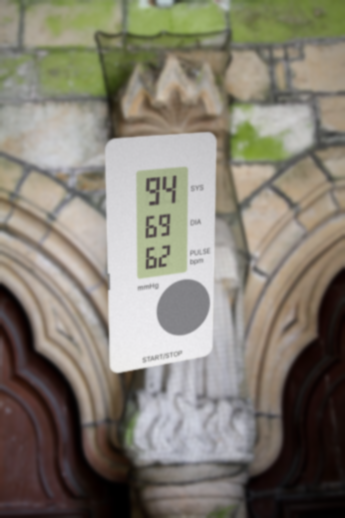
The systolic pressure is {"value": 94, "unit": "mmHg"}
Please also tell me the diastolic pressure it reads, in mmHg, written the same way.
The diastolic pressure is {"value": 69, "unit": "mmHg"}
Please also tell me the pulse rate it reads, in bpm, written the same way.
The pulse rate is {"value": 62, "unit": "bpm"}
